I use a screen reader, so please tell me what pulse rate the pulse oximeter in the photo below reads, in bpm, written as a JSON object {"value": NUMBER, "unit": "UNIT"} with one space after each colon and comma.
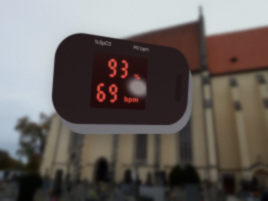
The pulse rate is {"value": 69, "unit": "bpm"}
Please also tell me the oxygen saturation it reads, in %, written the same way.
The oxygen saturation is {"value": 93, "unit": "%"}
